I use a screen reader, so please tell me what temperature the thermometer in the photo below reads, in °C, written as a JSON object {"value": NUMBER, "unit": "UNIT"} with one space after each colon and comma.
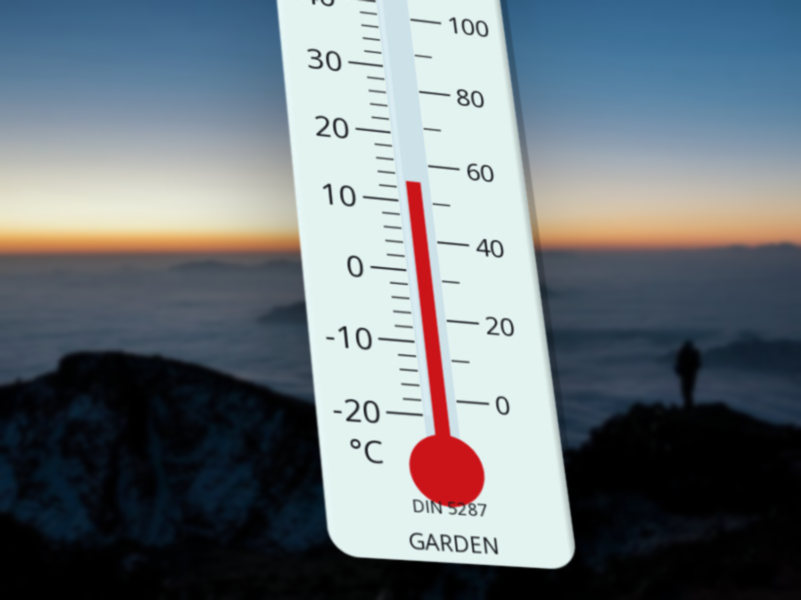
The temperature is {"value": 13, "unit": "°C"}
